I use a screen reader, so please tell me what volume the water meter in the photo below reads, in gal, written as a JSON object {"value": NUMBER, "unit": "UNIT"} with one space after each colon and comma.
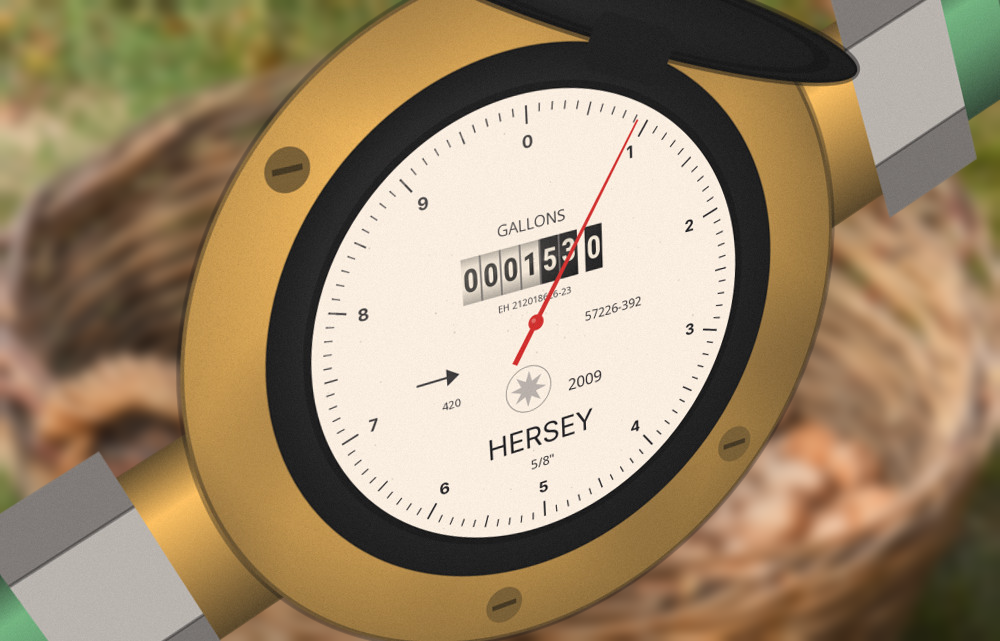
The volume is {"value": 1530.9, "unit": "gal"}
